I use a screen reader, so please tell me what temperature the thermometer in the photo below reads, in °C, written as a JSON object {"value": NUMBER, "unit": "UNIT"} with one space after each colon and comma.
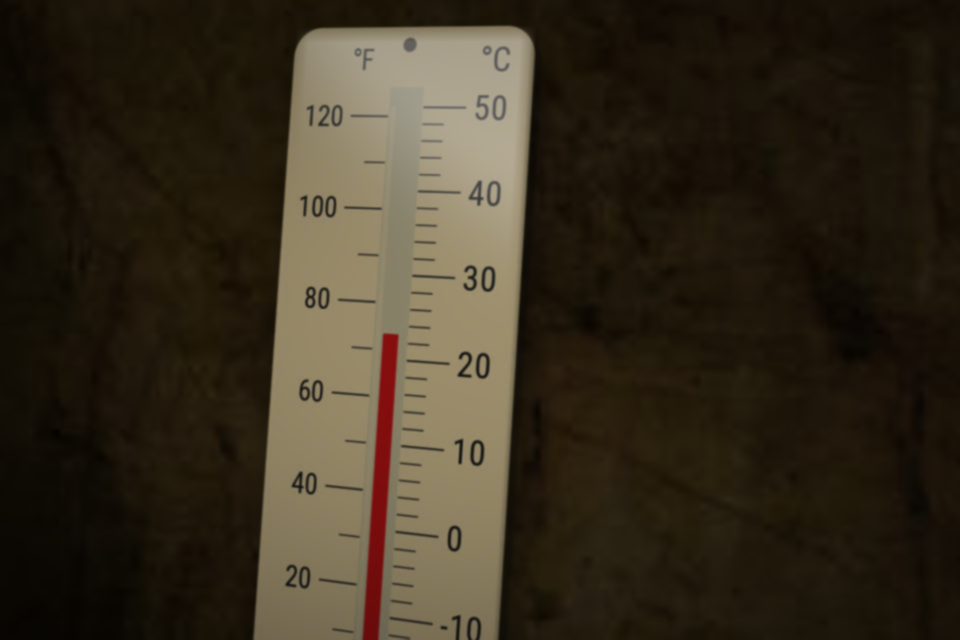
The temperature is {"value": 23, "unit": "°C"}
